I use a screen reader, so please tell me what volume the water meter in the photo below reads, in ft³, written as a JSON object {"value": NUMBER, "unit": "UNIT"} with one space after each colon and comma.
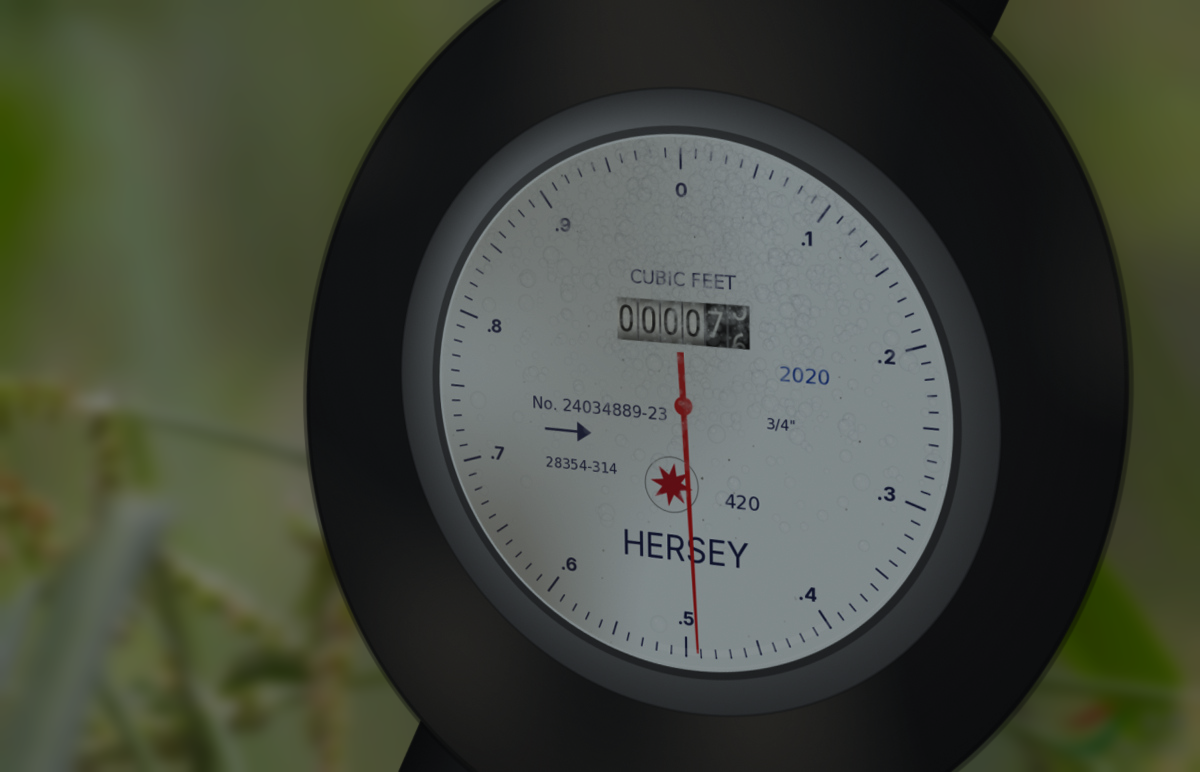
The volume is {"value": 75.49, "unit": "ft³"}
